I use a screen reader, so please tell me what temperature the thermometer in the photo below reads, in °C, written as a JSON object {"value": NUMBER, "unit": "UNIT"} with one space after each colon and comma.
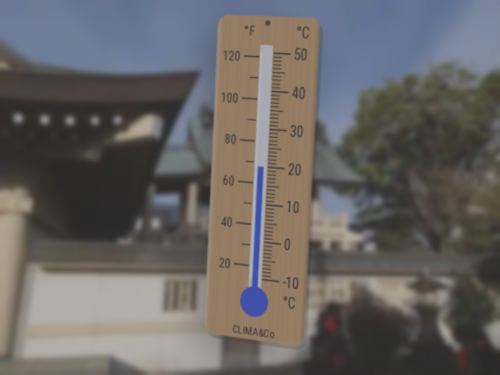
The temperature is {"value": 20, "unit": "°C"}
